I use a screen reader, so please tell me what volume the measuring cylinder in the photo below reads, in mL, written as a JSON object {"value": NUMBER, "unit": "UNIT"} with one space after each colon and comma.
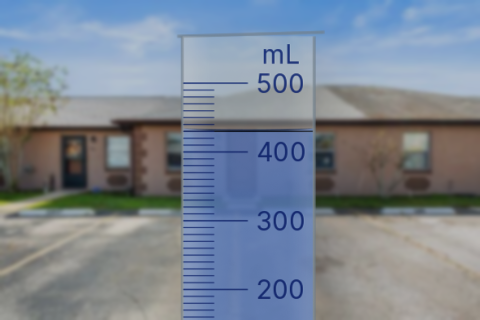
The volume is {"value": 430, "unit": "mL"}
